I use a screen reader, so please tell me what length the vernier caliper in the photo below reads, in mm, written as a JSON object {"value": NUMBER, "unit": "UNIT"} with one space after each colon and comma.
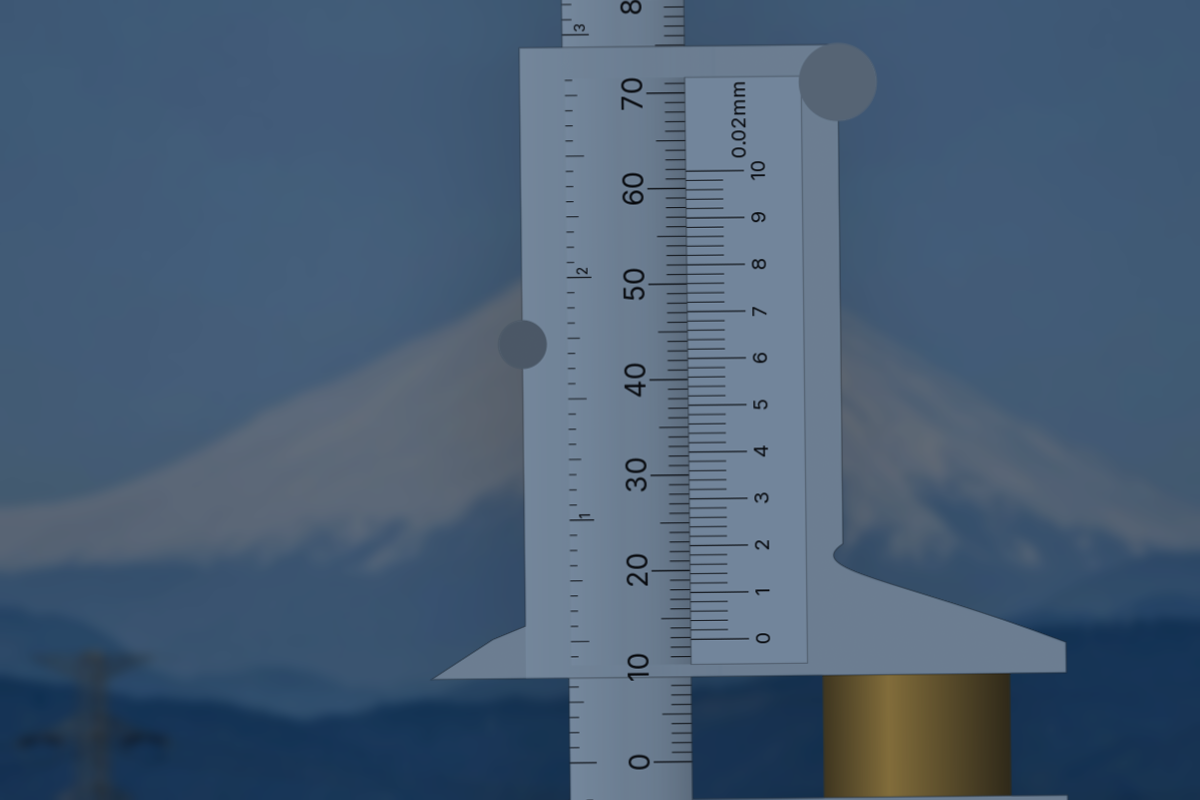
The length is {"value": 12.8, "unit": "mm"}
